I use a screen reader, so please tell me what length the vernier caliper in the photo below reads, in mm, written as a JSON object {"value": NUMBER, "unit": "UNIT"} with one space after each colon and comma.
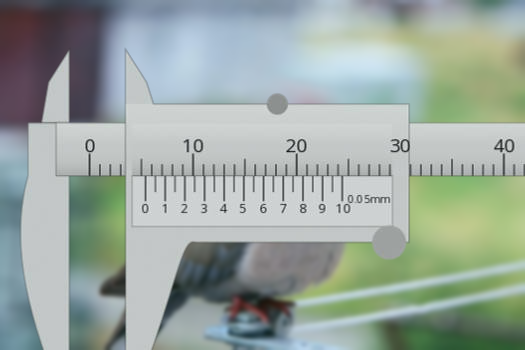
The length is {"value": 5.4, "unit": "mm"}
